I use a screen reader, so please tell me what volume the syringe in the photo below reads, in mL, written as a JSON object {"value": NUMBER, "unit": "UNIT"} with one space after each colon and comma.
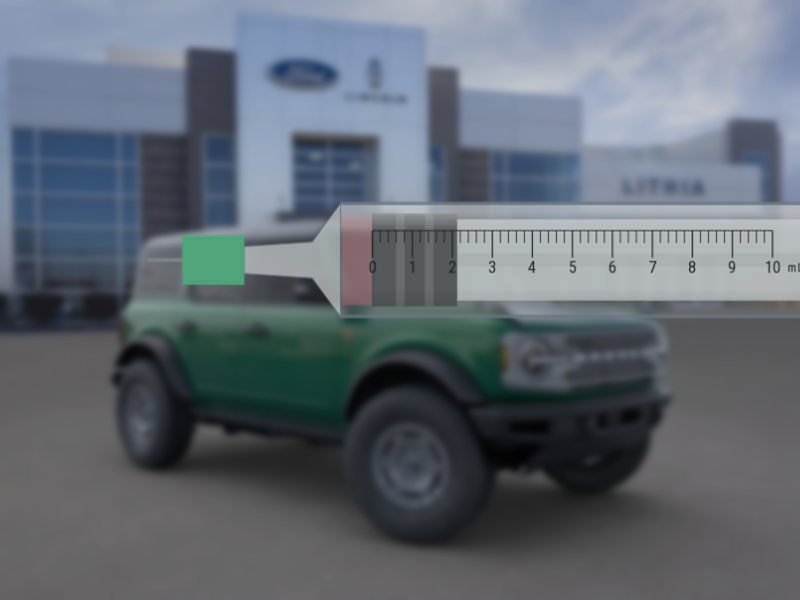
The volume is {"value": 0, "unit": "mL"}
